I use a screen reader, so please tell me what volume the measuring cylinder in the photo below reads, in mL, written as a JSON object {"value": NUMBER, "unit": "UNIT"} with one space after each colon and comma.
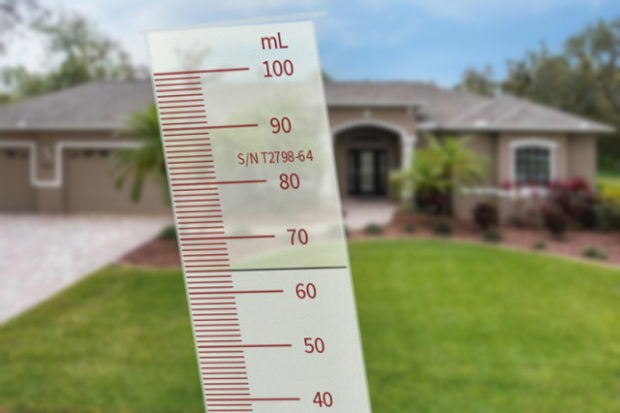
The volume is {"value": 64, "unit": "mL"}
